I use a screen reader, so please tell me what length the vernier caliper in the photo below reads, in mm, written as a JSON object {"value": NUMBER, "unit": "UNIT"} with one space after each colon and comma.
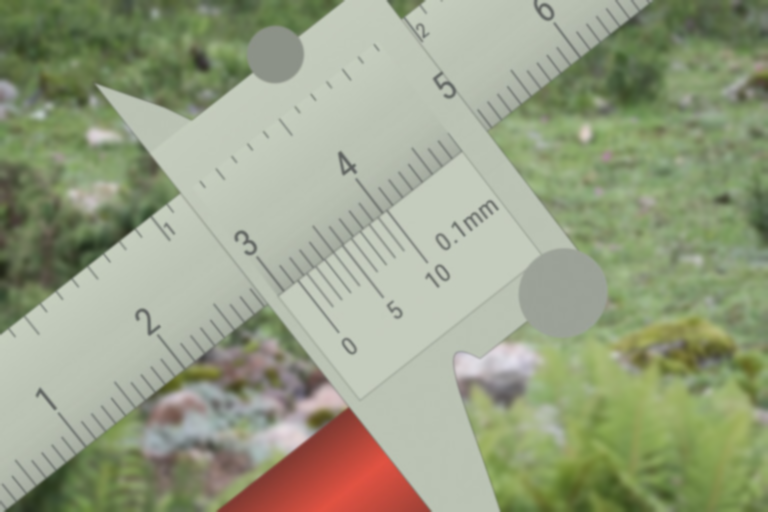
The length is {"value": 31.4, "unit": "mm"}
